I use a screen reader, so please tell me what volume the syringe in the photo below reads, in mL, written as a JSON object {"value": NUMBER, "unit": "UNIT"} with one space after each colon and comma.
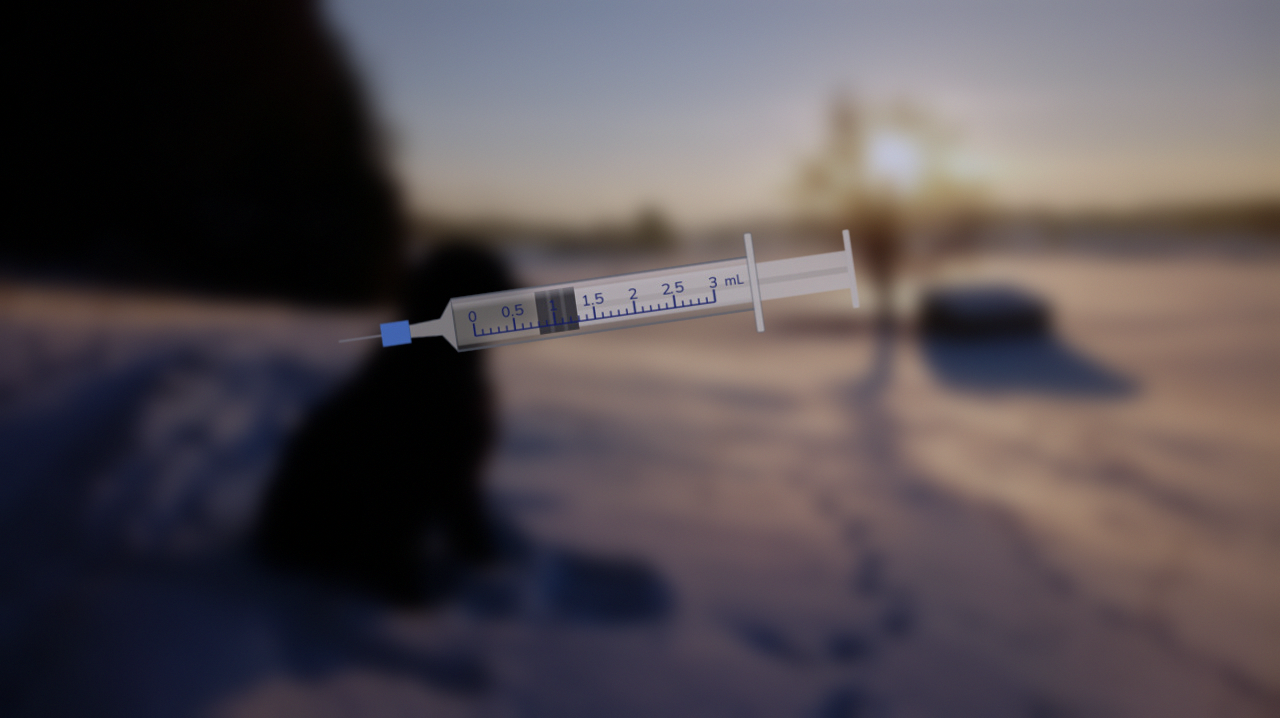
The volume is {"value": 0.8, "unit": "mL"}
